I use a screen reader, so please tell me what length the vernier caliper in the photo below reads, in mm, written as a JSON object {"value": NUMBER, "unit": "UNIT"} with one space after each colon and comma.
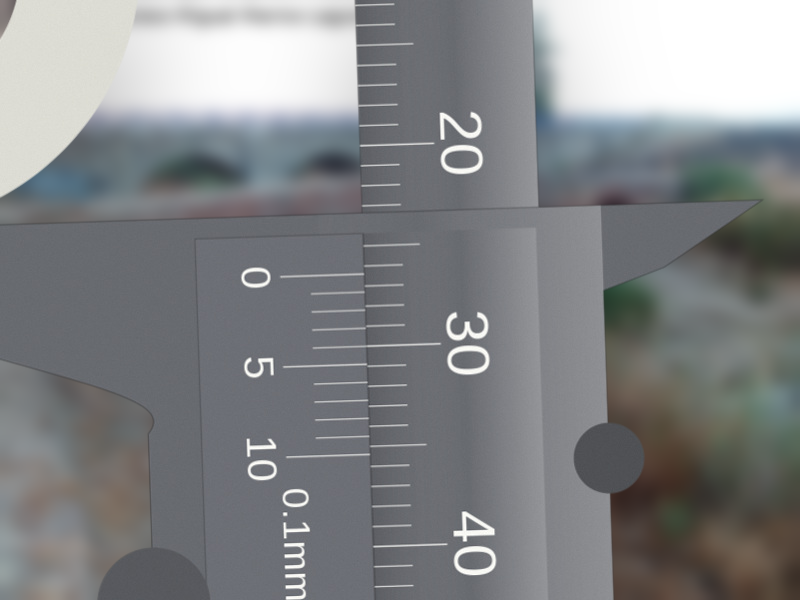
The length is {"value": 26.4, "unit": "mm"}
